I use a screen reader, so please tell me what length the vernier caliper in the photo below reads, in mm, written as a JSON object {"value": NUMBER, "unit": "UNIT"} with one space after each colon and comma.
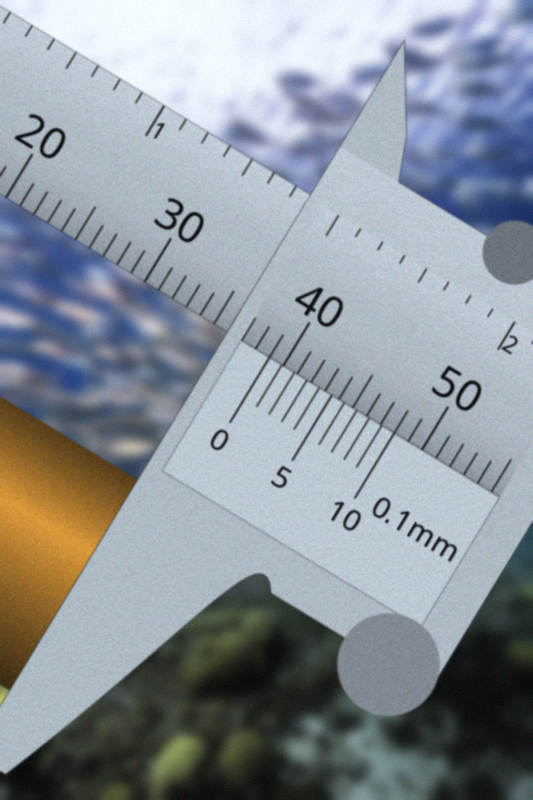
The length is {"value": 39.0, "unit": "mm"}
